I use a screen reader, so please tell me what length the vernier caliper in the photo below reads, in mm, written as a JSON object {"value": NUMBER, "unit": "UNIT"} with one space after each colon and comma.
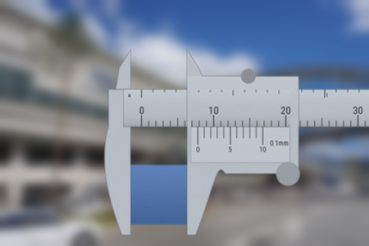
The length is {"value": 7.8, "unit": "mm"}
